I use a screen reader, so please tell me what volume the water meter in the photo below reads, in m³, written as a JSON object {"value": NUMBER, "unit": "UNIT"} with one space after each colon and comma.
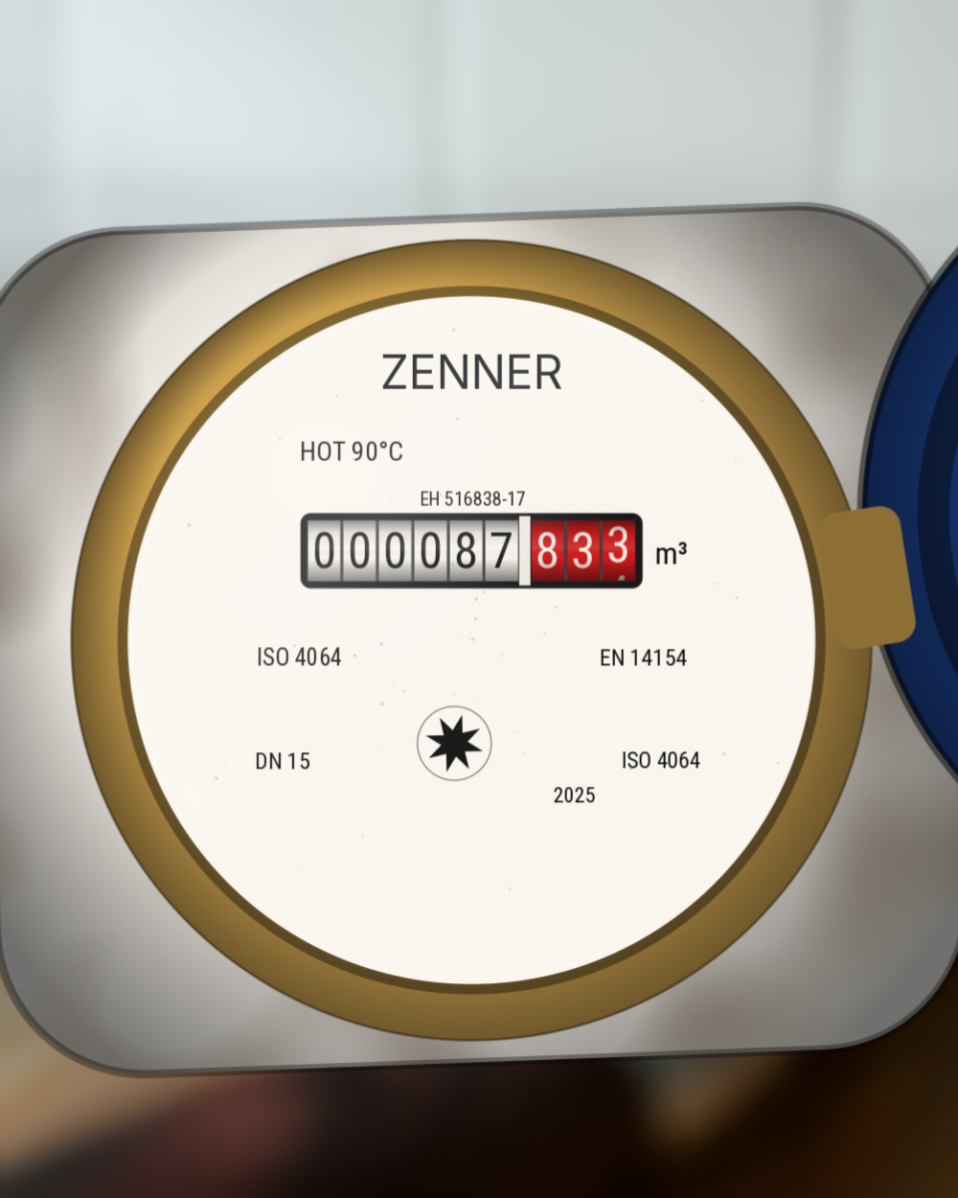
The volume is {"value": 87.833, "unit": "m³"}
